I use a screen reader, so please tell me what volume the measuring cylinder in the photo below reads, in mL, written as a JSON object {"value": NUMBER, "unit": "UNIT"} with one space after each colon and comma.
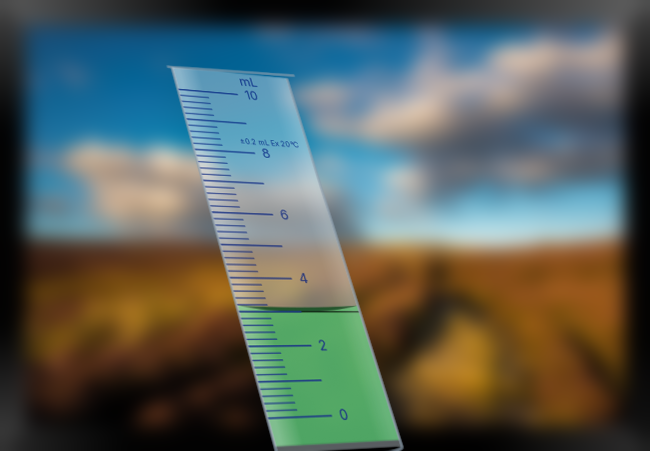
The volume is {"value": 3, "unit": "mL"}
